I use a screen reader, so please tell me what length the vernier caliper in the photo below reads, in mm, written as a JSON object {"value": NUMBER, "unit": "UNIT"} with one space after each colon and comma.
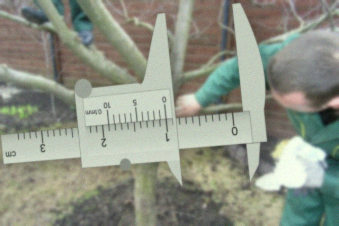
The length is {"value": 10.0, "unit": "mm"}
